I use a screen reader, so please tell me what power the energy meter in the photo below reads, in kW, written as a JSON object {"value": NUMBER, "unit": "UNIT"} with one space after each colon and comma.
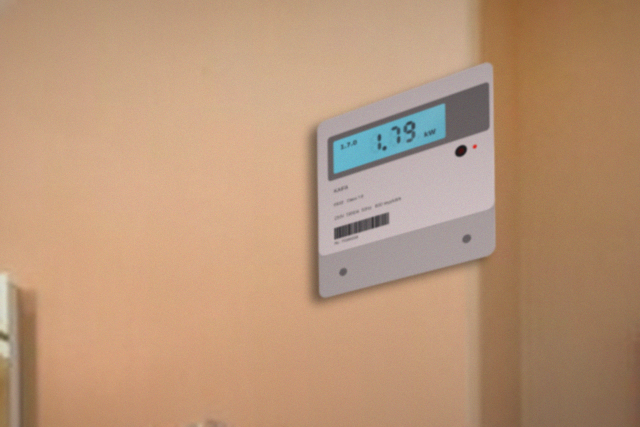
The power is {"value": 1.79, "unit": "kW"}
